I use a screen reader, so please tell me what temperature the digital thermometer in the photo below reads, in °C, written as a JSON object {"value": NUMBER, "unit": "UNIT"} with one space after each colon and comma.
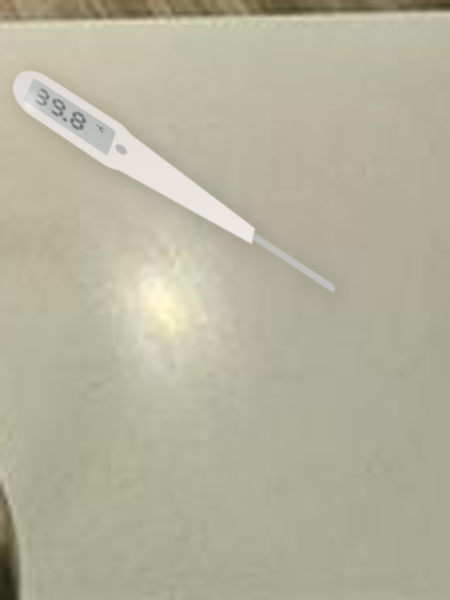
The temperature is {"value": 39.8, "unit": "°C"}
